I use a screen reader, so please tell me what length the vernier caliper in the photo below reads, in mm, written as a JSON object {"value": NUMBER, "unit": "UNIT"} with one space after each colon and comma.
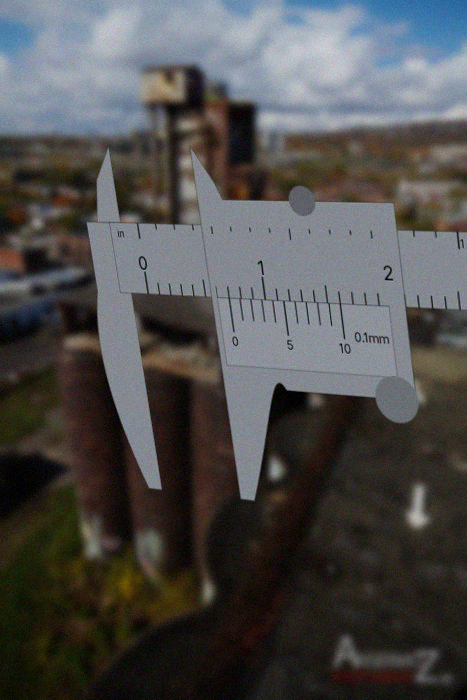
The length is {"value": 7.0, "unit": "mm"}
